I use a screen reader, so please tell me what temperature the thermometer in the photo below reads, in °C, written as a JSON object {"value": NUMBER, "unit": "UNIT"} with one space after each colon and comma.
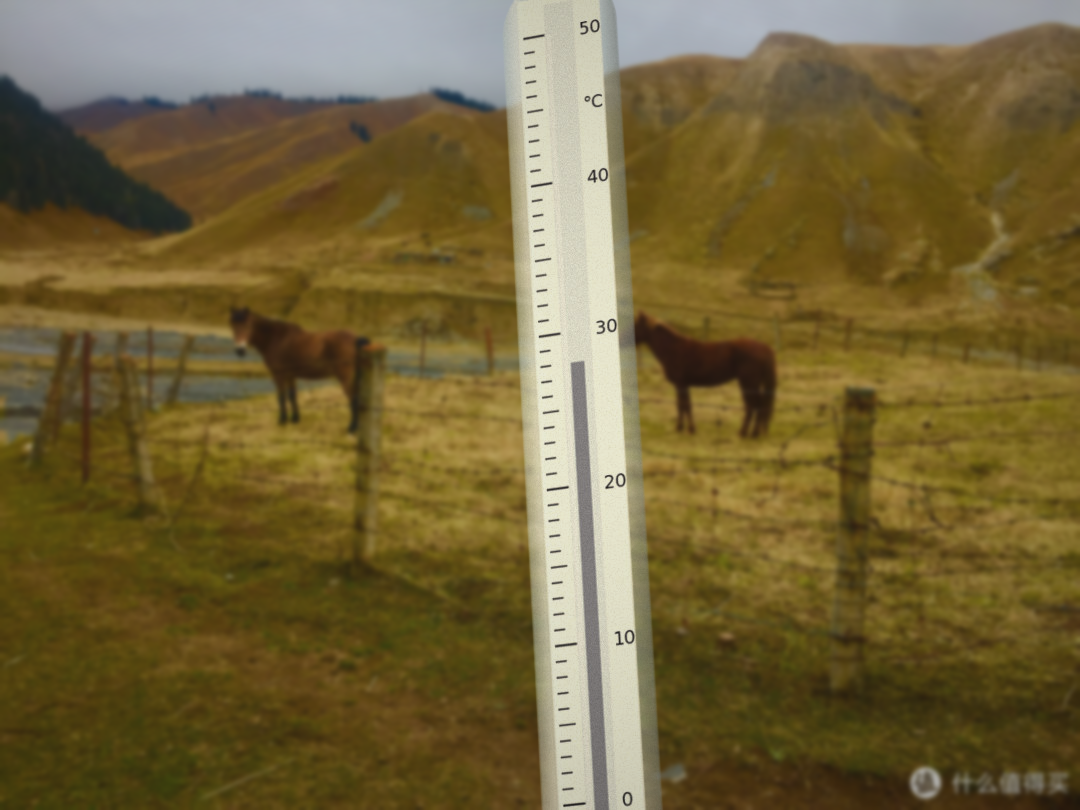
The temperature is {"value": 28, "unit": "°C"}
